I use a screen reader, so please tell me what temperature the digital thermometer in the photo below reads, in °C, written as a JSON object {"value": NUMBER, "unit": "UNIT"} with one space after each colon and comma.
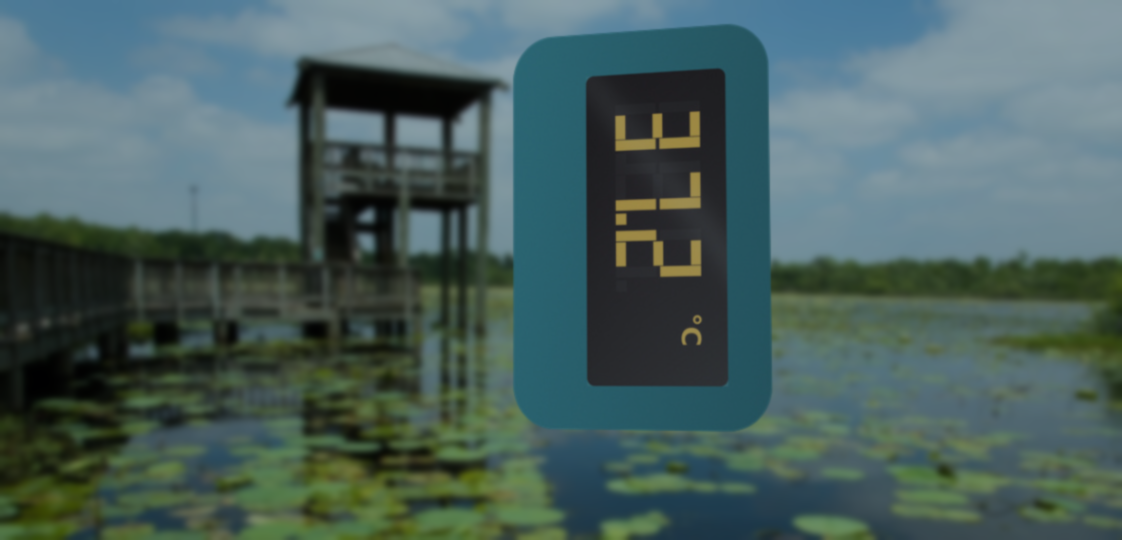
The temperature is {"value": 37.2, "unit": "°C"}
